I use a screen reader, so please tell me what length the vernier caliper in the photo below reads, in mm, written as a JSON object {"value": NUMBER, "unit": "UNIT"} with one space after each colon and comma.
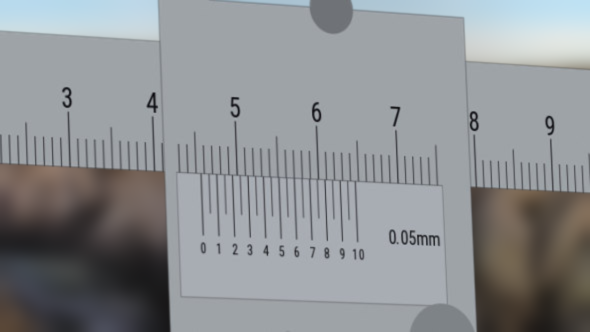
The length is {"value": 45.6, "unit": "mm"}
